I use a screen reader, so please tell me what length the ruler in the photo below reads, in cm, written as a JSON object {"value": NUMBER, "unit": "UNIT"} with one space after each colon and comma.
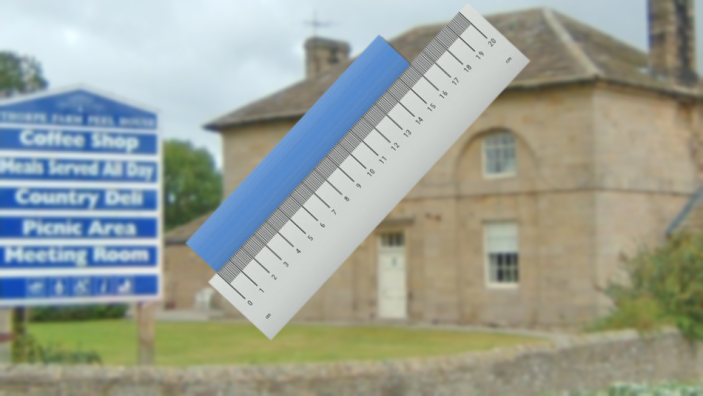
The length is {"value": 16, "unit": "cm"}
